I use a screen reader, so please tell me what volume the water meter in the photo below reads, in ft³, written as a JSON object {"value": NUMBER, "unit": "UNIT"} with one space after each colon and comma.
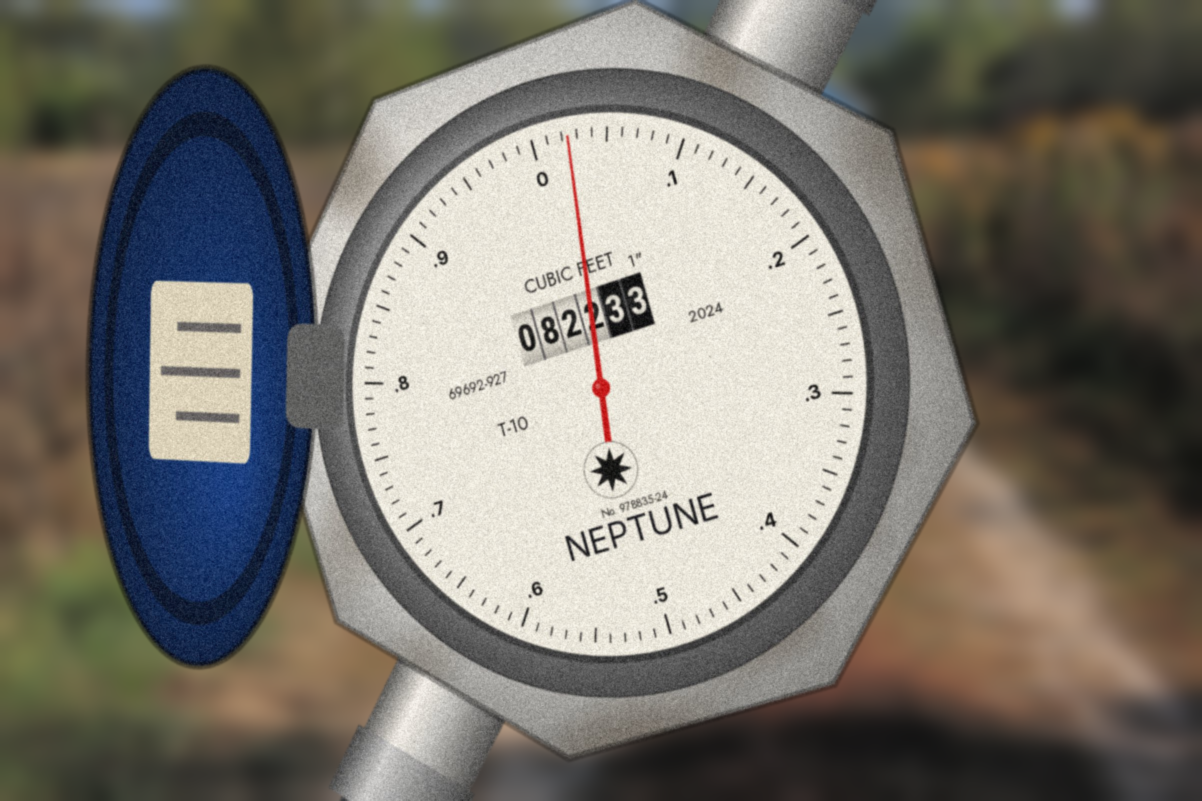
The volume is {"value": 82233.02, "unit": "ft³"}
